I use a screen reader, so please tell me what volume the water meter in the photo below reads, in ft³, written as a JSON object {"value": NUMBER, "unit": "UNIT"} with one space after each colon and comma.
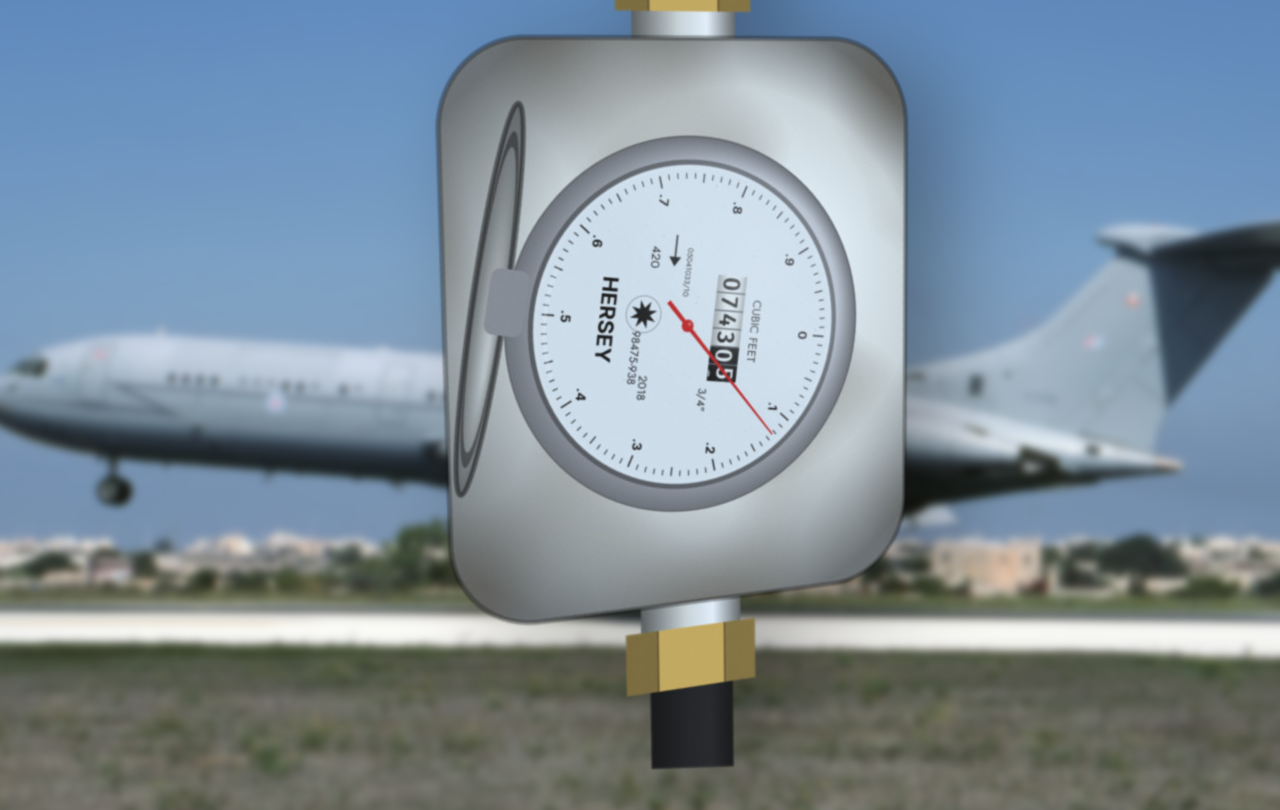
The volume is {"value": 74305.12, "unit": "ft³"}
